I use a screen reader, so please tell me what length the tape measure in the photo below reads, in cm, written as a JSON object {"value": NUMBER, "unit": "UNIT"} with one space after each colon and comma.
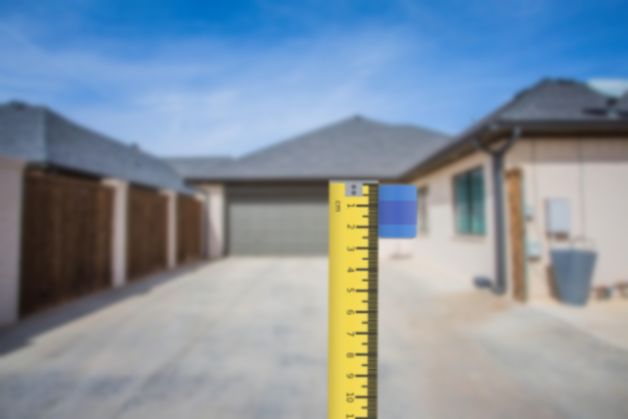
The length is {"value": 2.5, "unit": "cm"}
